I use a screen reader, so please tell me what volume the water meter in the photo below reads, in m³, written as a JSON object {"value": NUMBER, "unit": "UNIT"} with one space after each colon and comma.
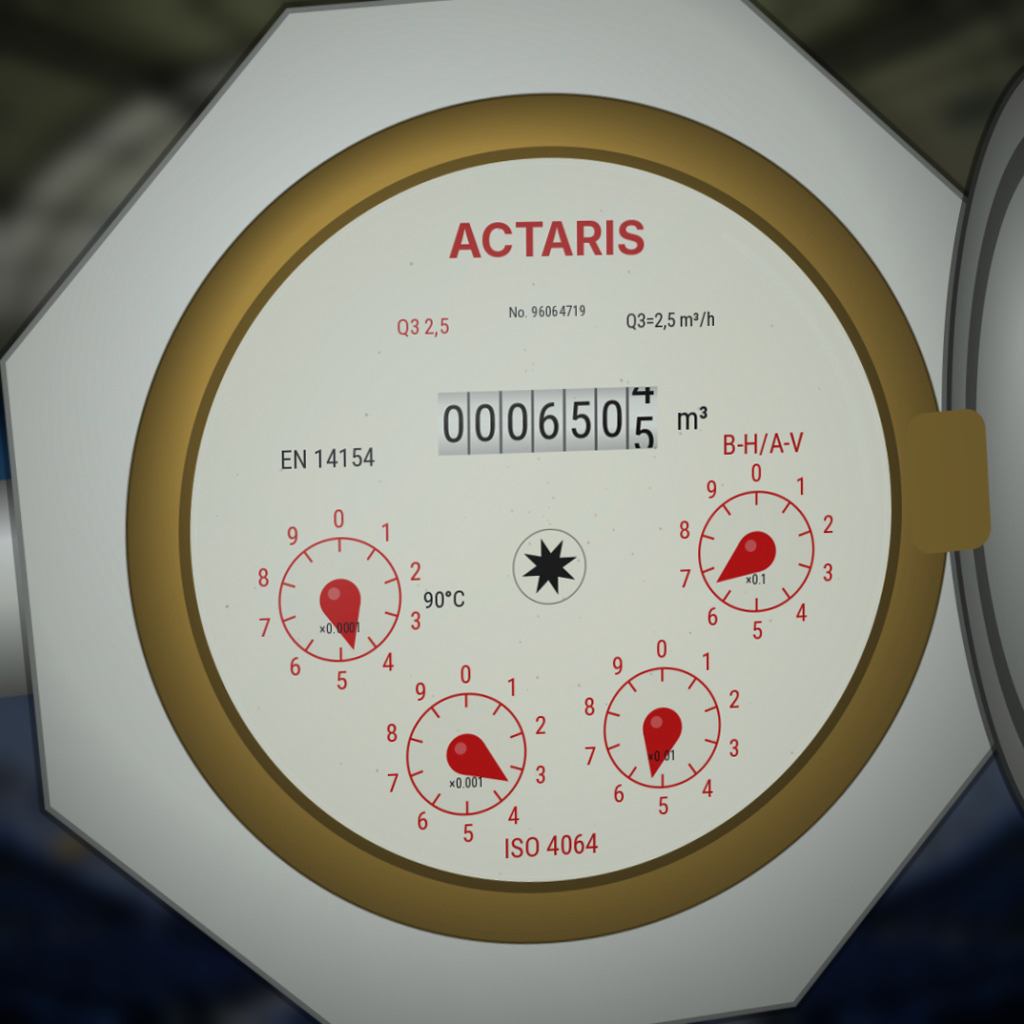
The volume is {"value": 6504.6534, "unit": "m³"}
